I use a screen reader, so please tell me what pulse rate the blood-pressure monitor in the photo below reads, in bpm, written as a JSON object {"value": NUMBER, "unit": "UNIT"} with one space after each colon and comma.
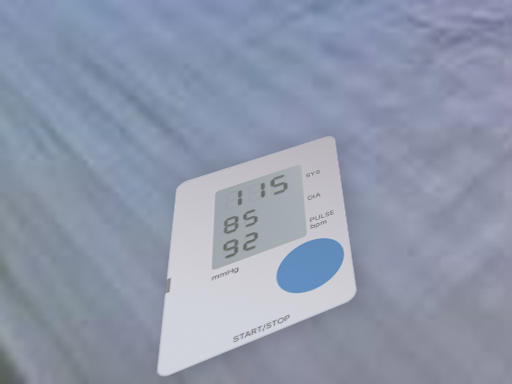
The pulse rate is {"value": 92, "unit": "bpm"}
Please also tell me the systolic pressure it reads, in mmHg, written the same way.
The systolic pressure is {"value": 115, "unit": "mmHg"}
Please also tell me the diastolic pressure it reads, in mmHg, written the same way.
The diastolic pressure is {"value": 85, "unit": "mmHg"}
